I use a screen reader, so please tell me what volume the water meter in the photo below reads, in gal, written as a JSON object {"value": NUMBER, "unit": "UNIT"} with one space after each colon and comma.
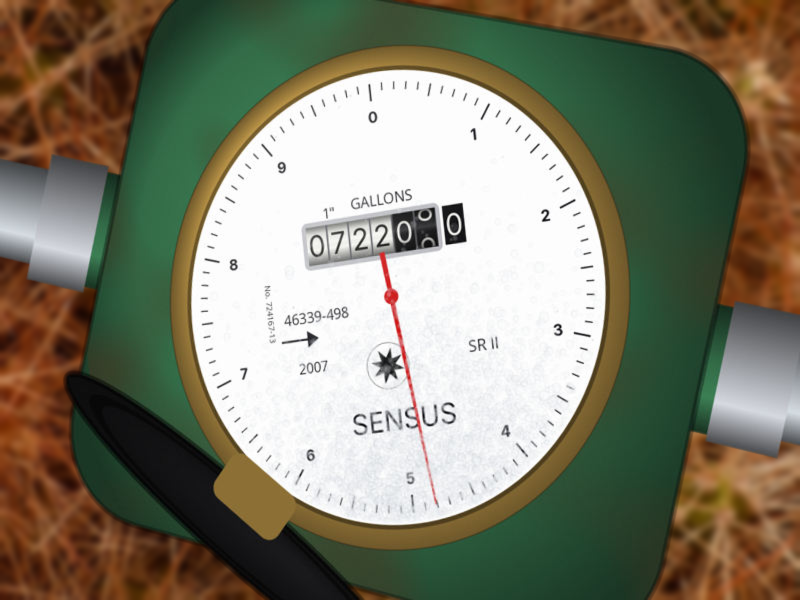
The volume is {"value": 722084.8, "unit": "gal"}
